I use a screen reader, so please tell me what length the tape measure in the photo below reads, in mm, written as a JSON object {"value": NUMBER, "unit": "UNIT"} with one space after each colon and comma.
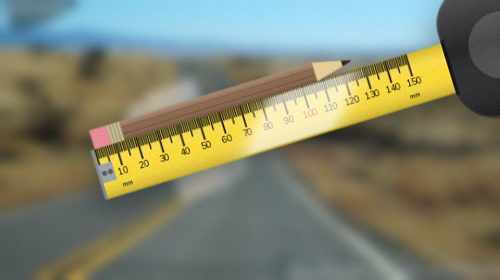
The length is {"value": 125, "unit": "mm"}
